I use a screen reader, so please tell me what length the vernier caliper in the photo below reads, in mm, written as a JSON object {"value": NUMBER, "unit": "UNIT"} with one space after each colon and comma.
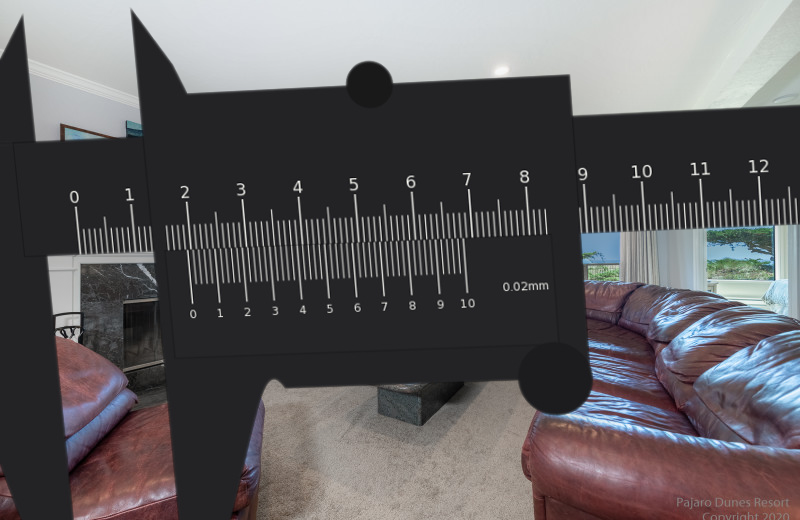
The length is {"value": 19.4, "unit": "mm"}
